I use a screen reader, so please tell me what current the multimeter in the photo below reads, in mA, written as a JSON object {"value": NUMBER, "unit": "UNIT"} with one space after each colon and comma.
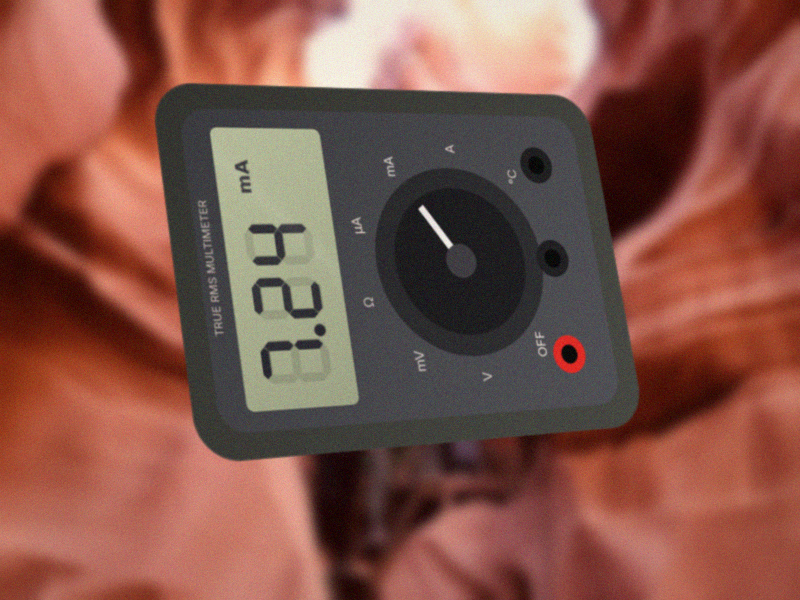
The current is {"value": 7.24, "unit": "mA"}
